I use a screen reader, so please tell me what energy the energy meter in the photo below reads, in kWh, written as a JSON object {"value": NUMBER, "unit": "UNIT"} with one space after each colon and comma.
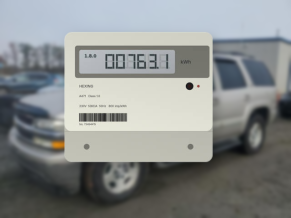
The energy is {"value": 763.1, "unit": "kWh"}
